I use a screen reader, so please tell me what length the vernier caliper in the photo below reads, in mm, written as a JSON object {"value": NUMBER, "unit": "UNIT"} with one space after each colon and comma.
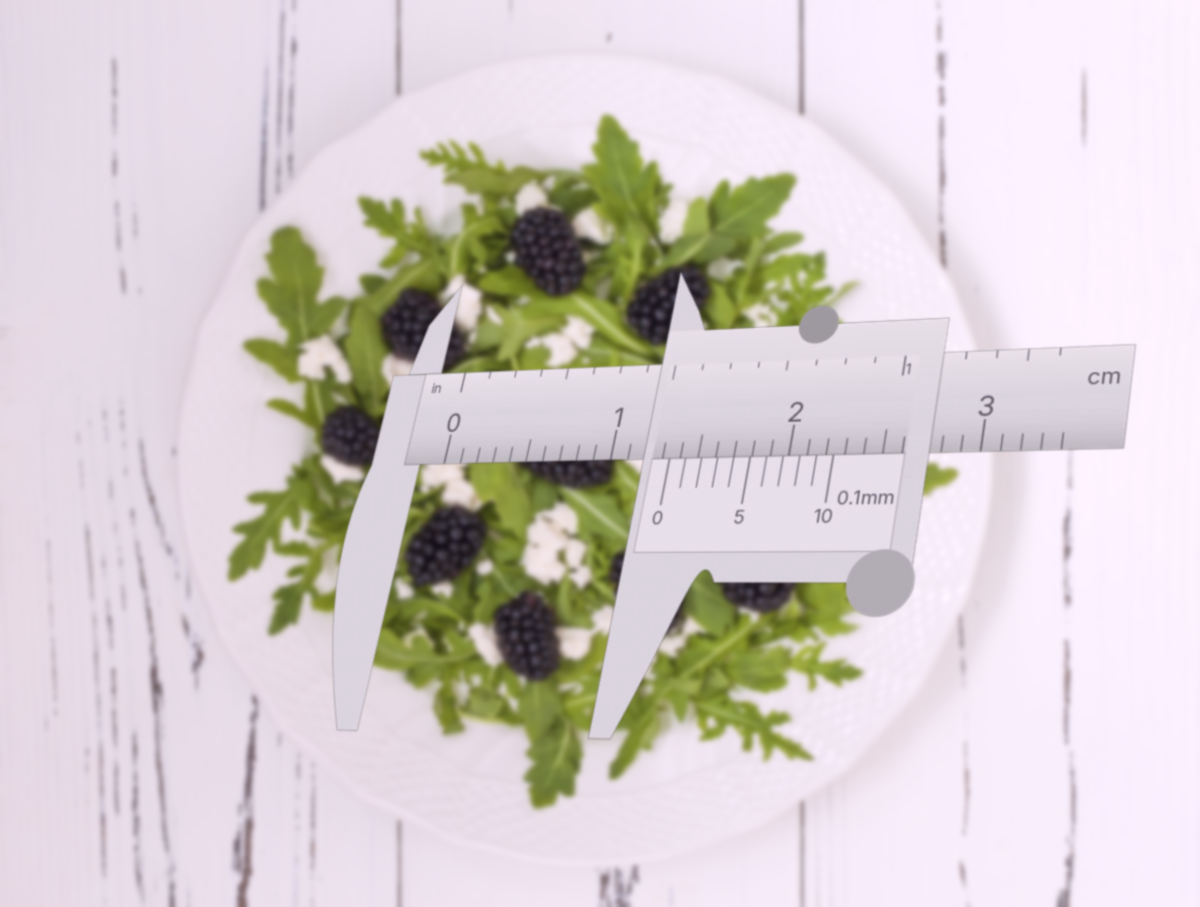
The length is {"value": 13.4, "unit": "mm"}
